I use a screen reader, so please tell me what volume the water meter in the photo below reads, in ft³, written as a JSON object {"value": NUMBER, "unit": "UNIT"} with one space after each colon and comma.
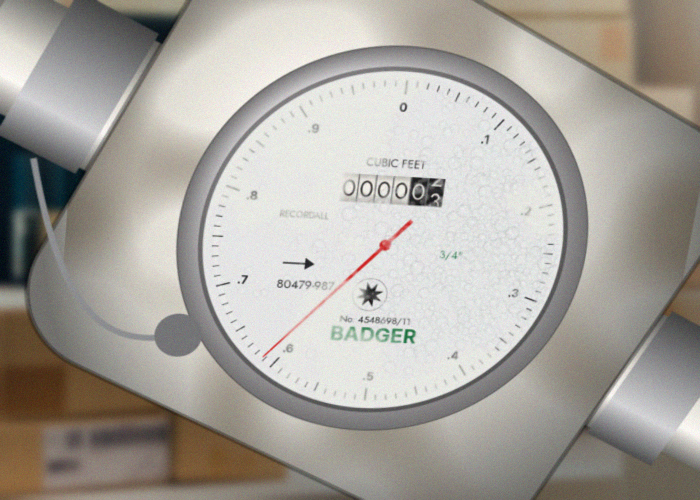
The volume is {"value": 2.61, "unit": "ft³"}
